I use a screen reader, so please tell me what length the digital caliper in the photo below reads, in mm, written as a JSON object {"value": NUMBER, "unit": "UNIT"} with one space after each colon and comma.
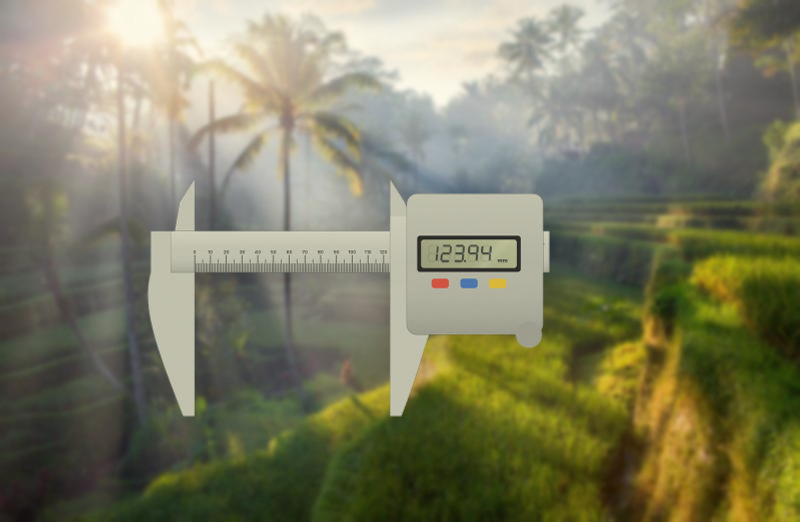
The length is {"value": 123.94, "unit": "mm"}
